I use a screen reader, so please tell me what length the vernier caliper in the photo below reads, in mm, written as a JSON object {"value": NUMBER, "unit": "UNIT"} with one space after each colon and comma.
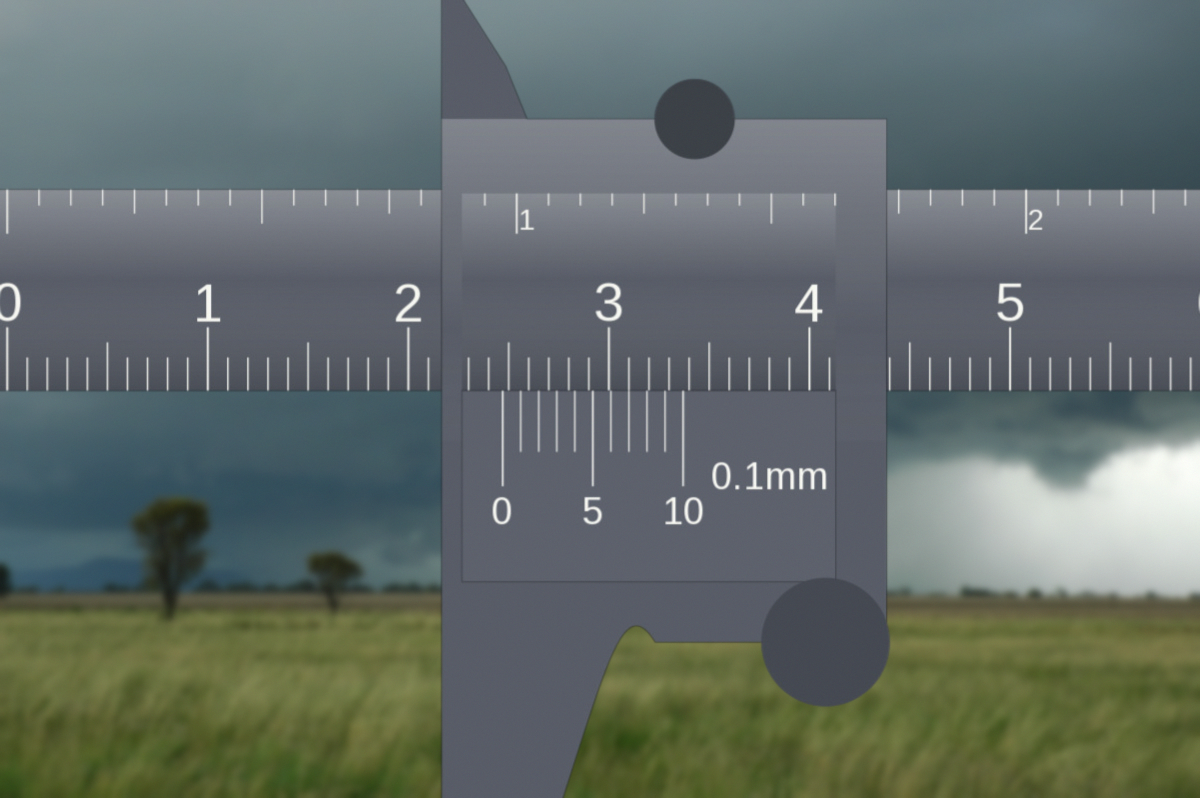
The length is {"value": 24.7, "unit": "mm"}
